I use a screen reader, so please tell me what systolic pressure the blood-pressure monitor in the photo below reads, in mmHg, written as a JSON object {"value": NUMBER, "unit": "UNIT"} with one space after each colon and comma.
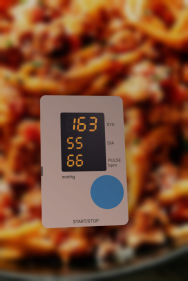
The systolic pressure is {"value": 163, "unit": "mmHg"}
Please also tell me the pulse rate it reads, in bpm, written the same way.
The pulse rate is {"value": 66, "unit": "bpm"}
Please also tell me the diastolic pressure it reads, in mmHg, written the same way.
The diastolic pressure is {"value": 55, "unit": "mmHg"}
